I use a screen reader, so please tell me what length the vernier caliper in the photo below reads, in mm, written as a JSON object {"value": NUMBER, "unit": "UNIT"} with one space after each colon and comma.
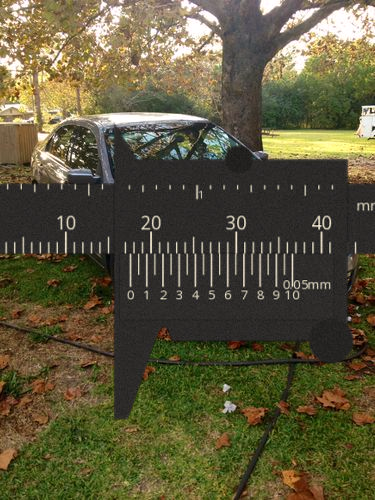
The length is {"value": 17.6, "unit": "mm"}
